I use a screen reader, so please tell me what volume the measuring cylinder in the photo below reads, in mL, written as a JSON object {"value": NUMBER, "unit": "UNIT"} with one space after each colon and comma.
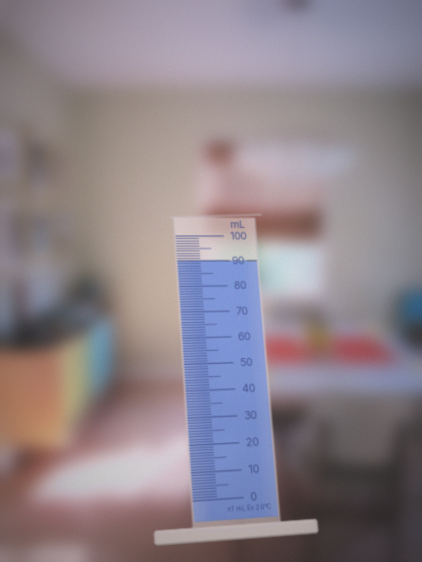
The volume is {"value": 90, "unit": "mL"}
